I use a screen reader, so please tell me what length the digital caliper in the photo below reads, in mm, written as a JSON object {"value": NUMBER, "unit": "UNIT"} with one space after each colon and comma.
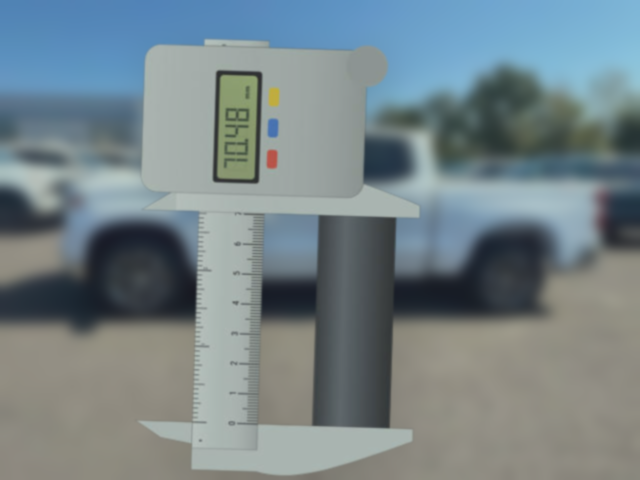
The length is {"value": 70.48, "unit": "mm"}
